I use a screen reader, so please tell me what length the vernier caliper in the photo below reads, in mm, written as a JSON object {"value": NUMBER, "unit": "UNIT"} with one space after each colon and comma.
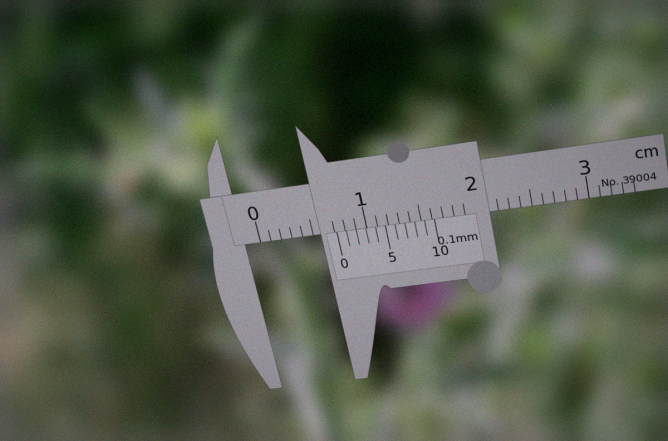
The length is {"value": 7.2, "unit": "mm"}
